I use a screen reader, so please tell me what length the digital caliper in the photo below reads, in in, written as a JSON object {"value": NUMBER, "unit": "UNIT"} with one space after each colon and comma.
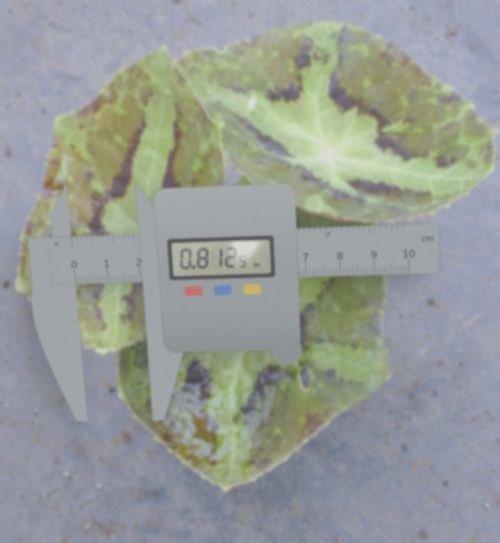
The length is {"value": 0.8125, "unit": "in"}
